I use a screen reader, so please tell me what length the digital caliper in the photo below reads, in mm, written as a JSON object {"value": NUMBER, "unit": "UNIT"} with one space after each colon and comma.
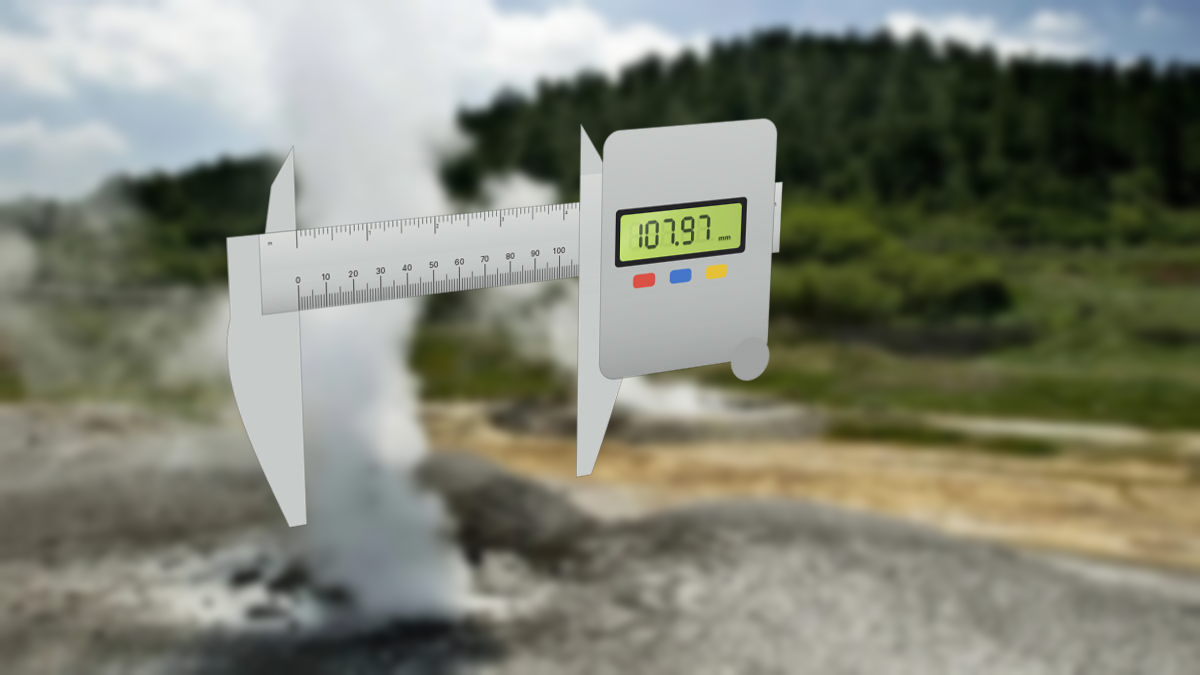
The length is {"value": 107.97, "unit": "mm"}
